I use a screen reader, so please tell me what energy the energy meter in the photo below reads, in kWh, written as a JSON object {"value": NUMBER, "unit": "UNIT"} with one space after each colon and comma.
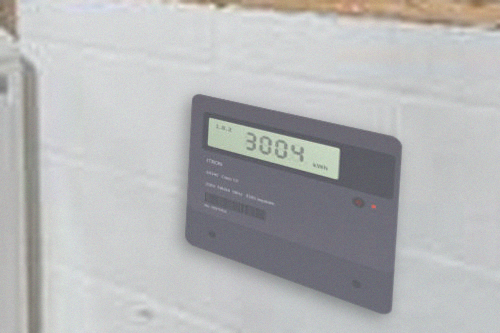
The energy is {"value": 3004, "unit": "kWh"}
